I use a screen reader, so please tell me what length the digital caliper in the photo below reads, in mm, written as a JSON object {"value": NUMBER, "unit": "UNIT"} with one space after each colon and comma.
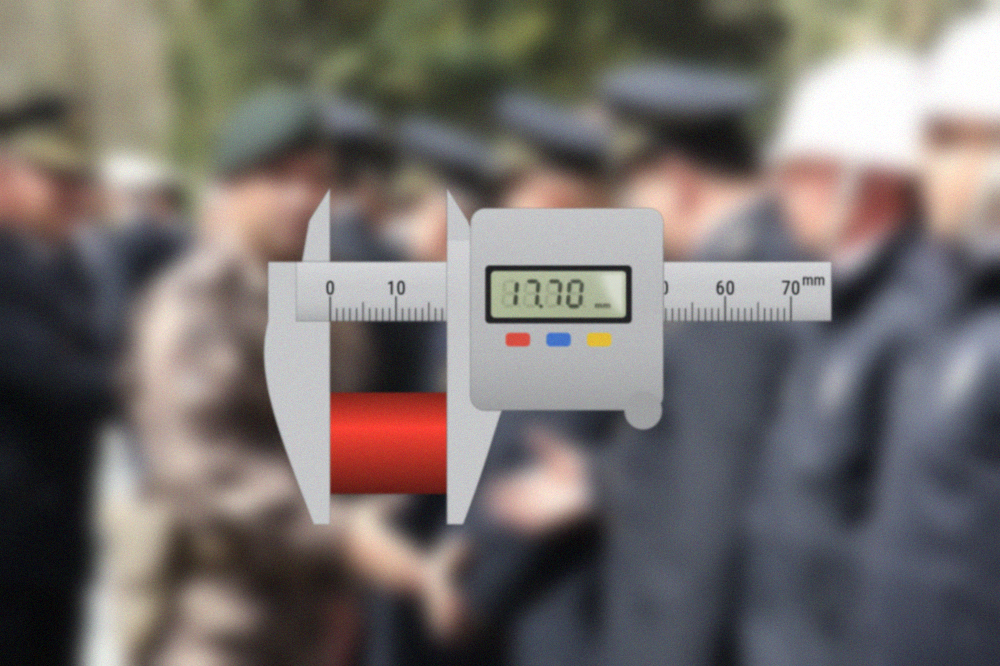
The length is {"value": 17.70, "unit": "mm"}
